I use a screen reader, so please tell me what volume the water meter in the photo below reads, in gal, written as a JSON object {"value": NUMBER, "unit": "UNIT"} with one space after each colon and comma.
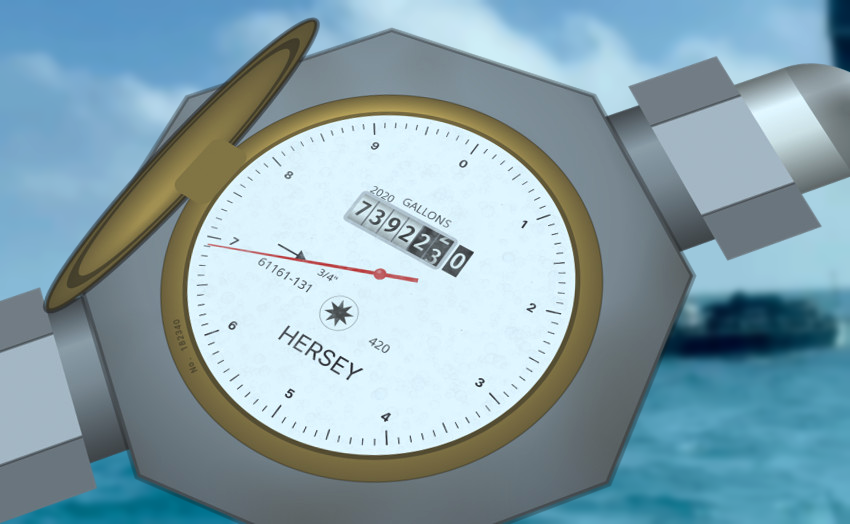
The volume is {"value": 7392226.9, "unit": "gal"}
